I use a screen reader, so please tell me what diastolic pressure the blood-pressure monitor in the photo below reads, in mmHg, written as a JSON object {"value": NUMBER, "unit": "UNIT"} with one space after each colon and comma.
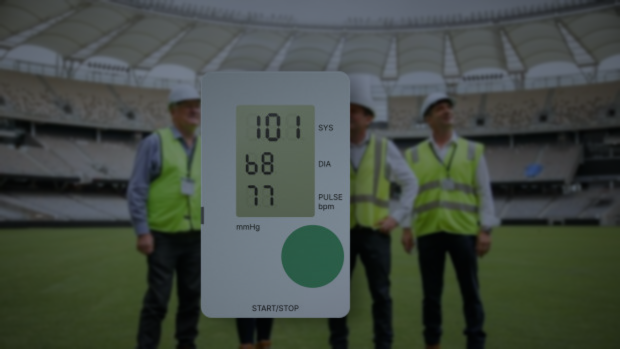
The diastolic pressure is {"value": 68, "unit": "mmHg"}
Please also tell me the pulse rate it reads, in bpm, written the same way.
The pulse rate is {"value": 77, "unit": "bpm"}
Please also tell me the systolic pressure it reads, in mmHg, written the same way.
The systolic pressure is {"value": 101, "unit": "mmHg"}
